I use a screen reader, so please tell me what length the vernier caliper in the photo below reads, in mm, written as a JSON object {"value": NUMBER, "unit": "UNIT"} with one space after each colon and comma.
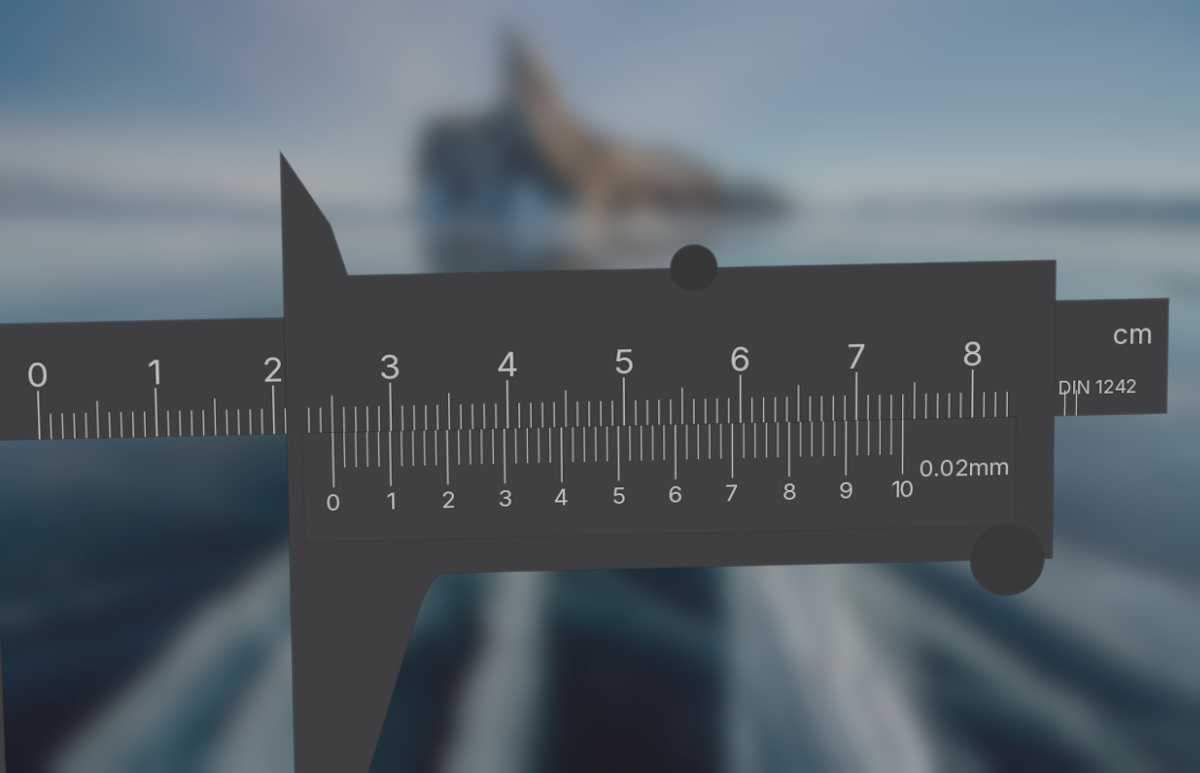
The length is {"value": 25.0, "unit": "mm"}
